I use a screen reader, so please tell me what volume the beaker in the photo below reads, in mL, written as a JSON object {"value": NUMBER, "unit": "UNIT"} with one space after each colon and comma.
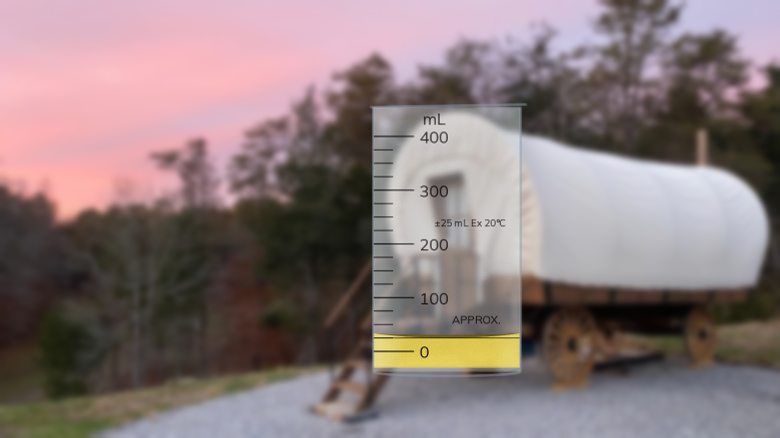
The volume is {"value": 25, "unit": "mL"}
